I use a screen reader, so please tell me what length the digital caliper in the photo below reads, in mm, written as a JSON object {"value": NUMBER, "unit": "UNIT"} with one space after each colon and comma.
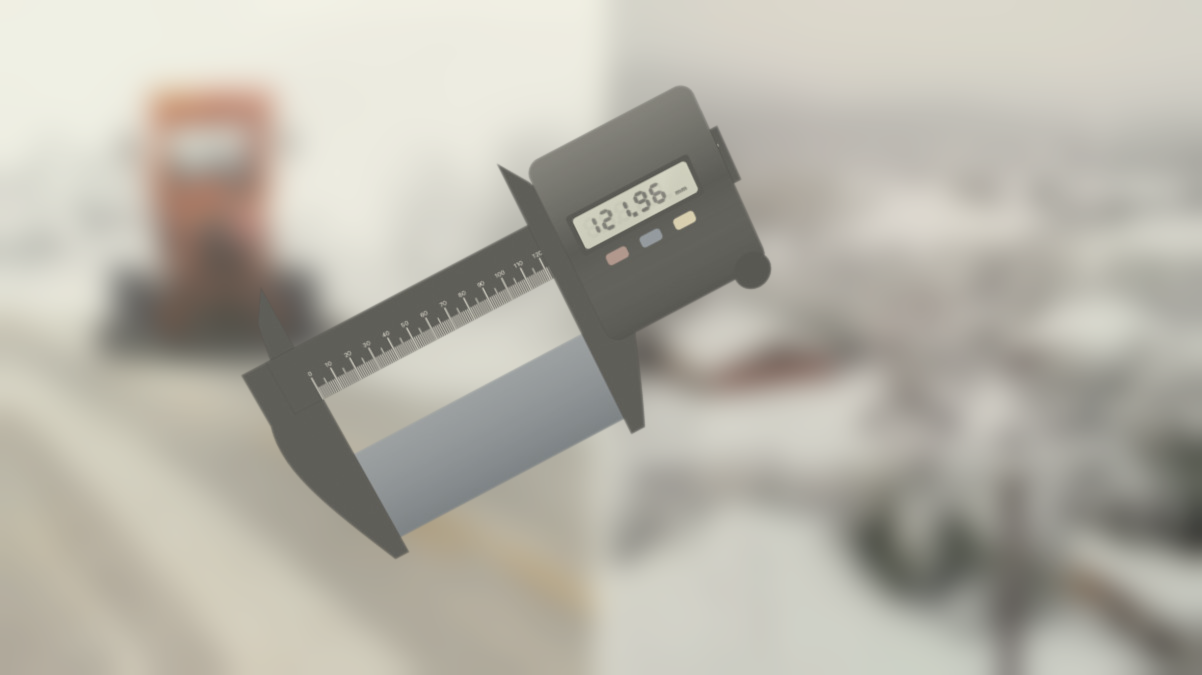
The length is {"value": 121.96, "unit": "mm"}
